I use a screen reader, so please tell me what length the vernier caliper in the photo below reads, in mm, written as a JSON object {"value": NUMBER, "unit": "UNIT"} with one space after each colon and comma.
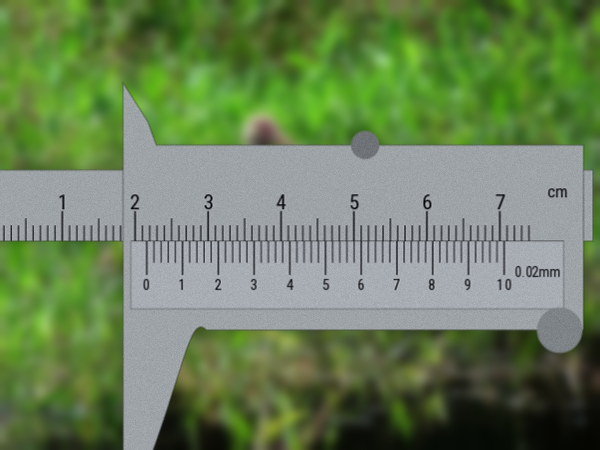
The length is {"value": 21.6, "unit": "mm"}
